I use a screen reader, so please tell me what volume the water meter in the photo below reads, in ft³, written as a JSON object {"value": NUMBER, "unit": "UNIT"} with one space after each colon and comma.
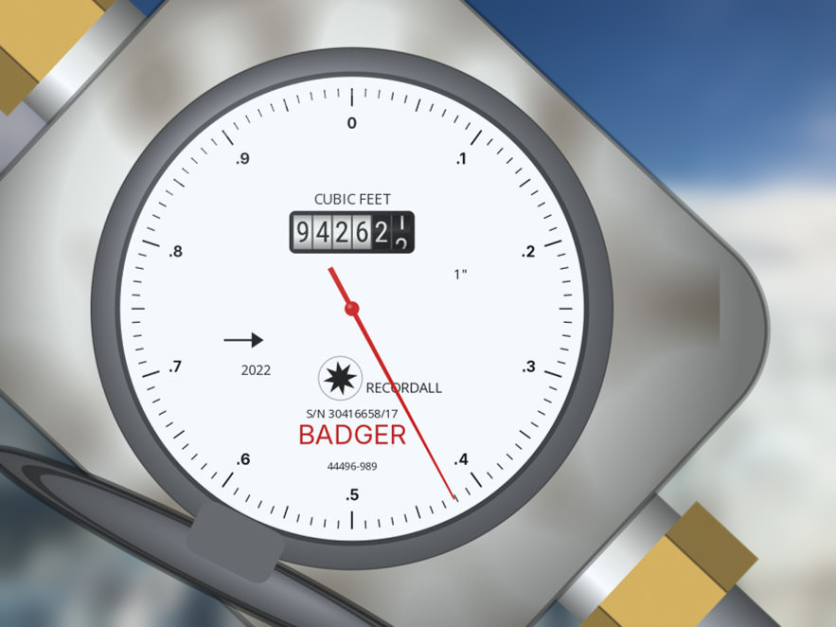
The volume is {"value": 942621.42, "unit": "ft³"}
